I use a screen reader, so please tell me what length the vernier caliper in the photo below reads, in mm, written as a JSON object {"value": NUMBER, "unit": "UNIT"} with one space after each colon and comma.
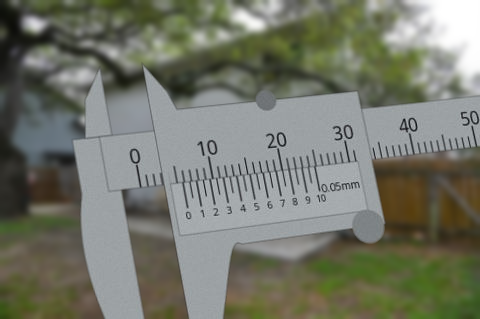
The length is {"value": 5.8, "unit": "mm"}
